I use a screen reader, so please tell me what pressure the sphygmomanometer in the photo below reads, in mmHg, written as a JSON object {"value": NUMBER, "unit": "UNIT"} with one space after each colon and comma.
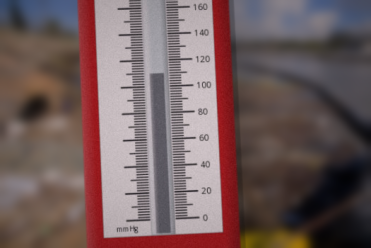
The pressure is {"value": 110, "unit": "mmHg"}
